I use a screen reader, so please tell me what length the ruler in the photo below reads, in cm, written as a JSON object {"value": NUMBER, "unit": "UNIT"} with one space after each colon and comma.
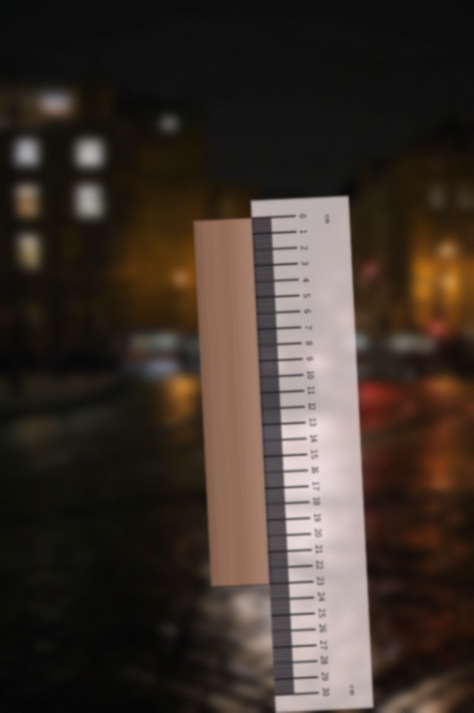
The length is {"value": 23, "unit": "cm"}
